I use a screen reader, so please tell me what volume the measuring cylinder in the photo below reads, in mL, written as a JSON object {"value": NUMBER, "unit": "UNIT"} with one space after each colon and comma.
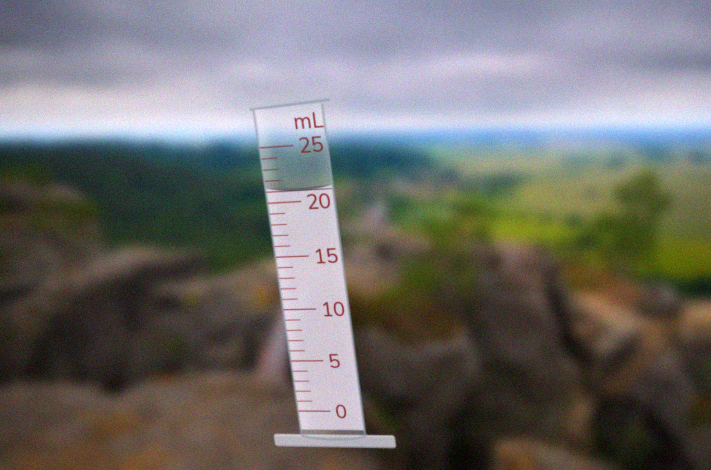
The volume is {"value": 21, "unit": "mL"}
